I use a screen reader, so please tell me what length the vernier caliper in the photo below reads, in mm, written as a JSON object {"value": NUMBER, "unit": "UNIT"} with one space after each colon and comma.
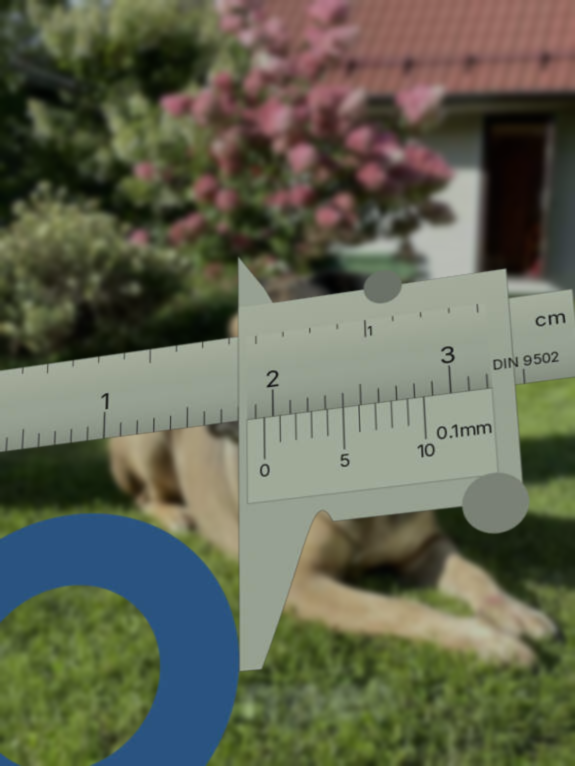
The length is {"value": 19.5, "unit": "mm"}
